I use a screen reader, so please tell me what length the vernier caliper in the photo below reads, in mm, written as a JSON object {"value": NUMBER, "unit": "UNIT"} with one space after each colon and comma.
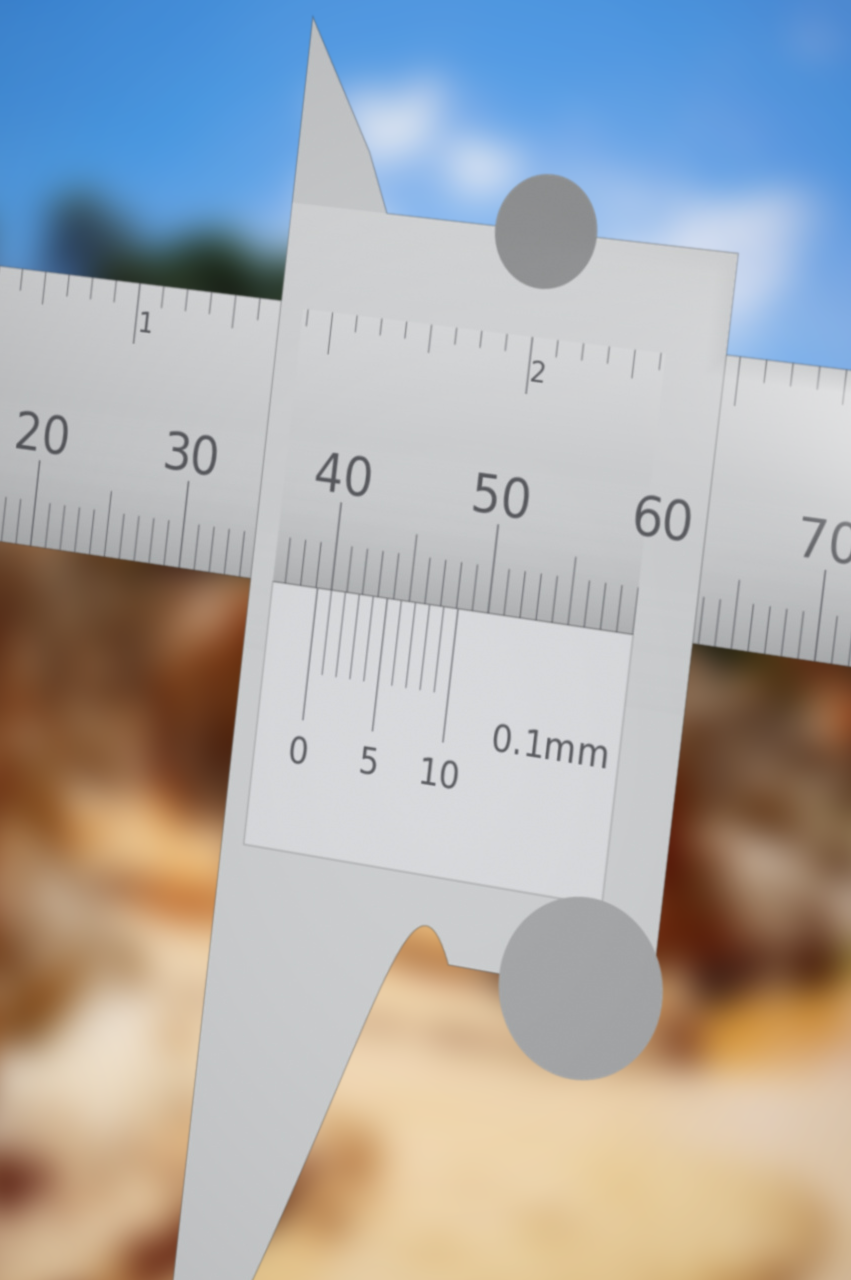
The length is {"value": 39.1, "unit": "mm"}
